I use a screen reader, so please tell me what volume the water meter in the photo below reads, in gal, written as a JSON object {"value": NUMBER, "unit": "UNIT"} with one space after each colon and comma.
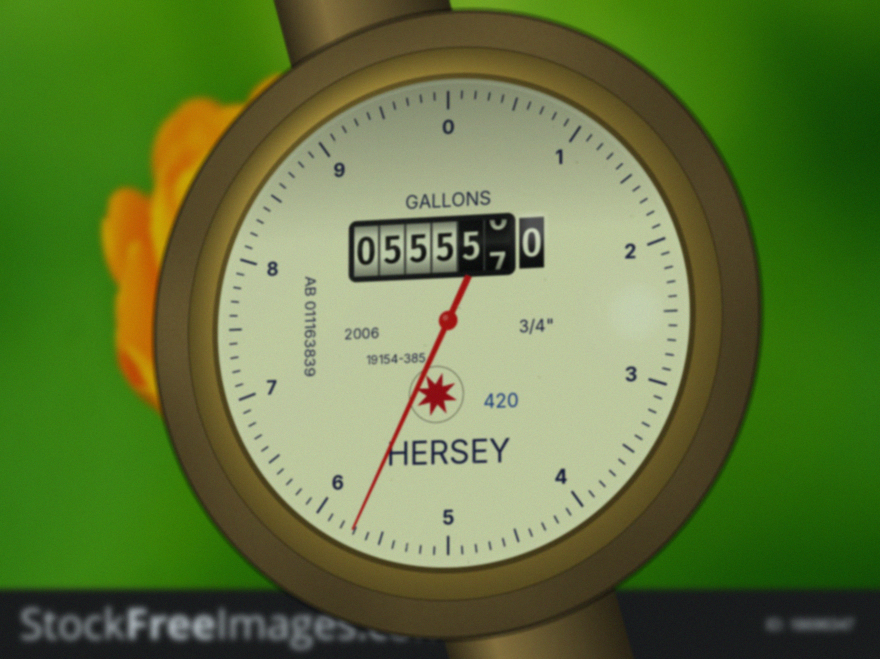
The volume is {"value": 555565.7, "unit": "gal"}
